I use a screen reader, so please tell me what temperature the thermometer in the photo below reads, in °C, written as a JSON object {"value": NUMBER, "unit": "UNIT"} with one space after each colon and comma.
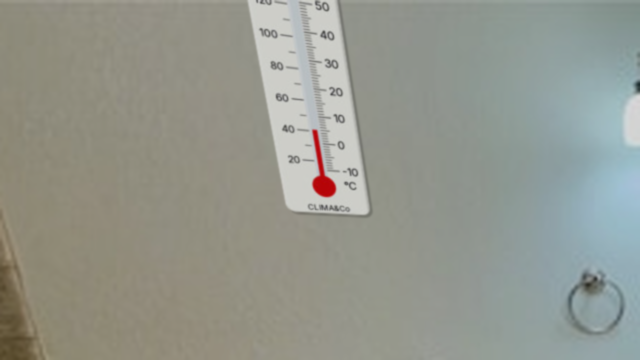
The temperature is {"value": 5, "unit": "°C"}
